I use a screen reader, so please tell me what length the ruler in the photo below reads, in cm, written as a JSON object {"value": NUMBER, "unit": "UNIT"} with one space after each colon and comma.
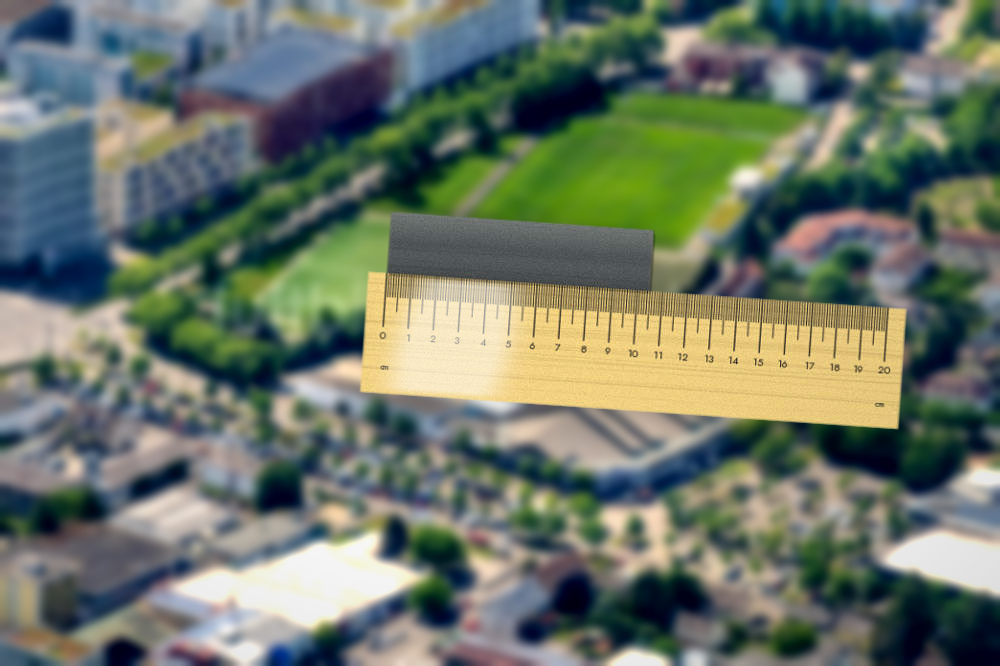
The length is {"value": 10.5, "unit": "cm"}
